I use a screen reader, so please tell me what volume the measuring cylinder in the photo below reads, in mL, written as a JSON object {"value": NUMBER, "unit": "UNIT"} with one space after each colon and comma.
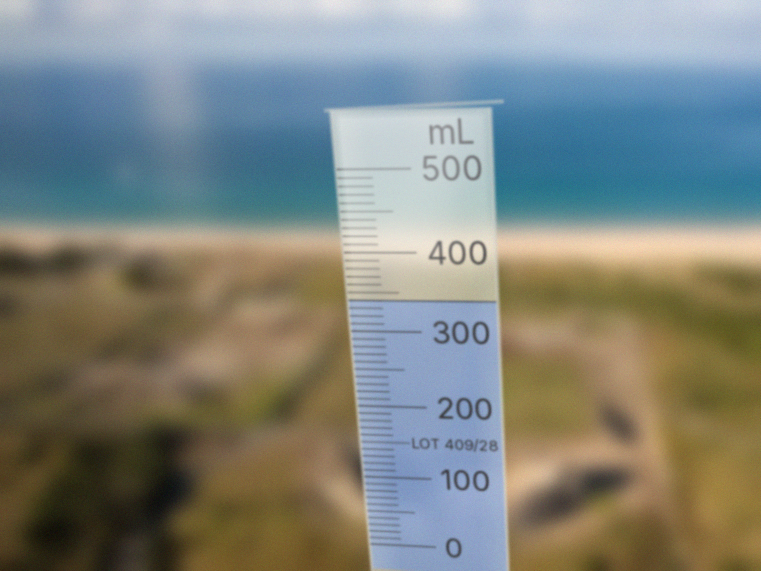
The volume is {"value": 340, "unit": "mL"}
